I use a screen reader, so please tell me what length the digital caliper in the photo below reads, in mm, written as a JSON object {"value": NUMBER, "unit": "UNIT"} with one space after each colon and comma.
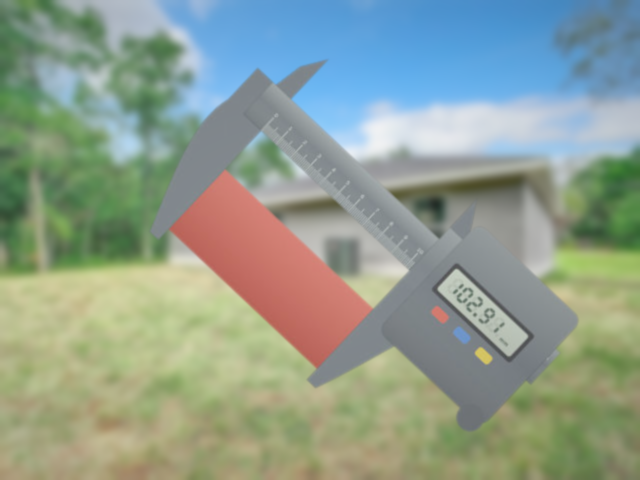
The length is {"value": 102.91, "unit": "mm"}
